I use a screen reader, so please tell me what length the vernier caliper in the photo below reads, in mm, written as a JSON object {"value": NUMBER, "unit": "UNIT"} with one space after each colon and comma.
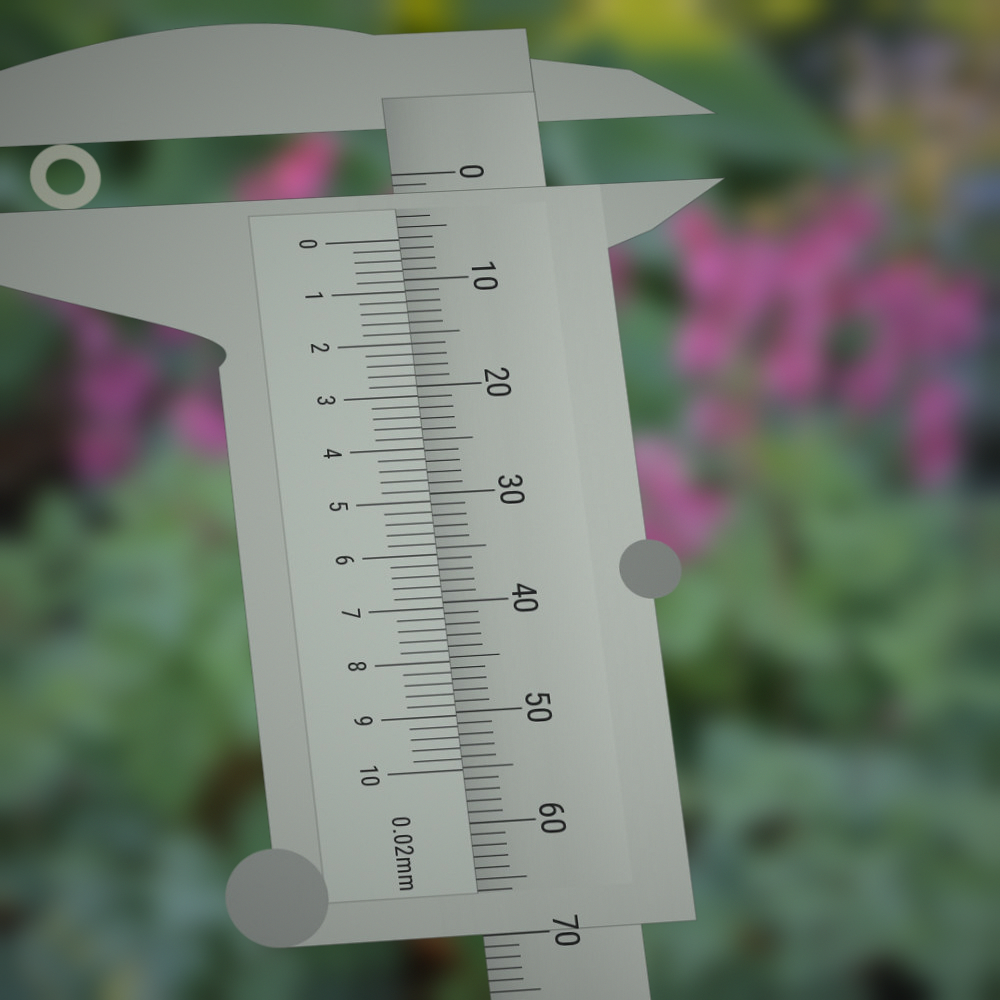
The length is {"value": 6.2, "unit": "mm"}
